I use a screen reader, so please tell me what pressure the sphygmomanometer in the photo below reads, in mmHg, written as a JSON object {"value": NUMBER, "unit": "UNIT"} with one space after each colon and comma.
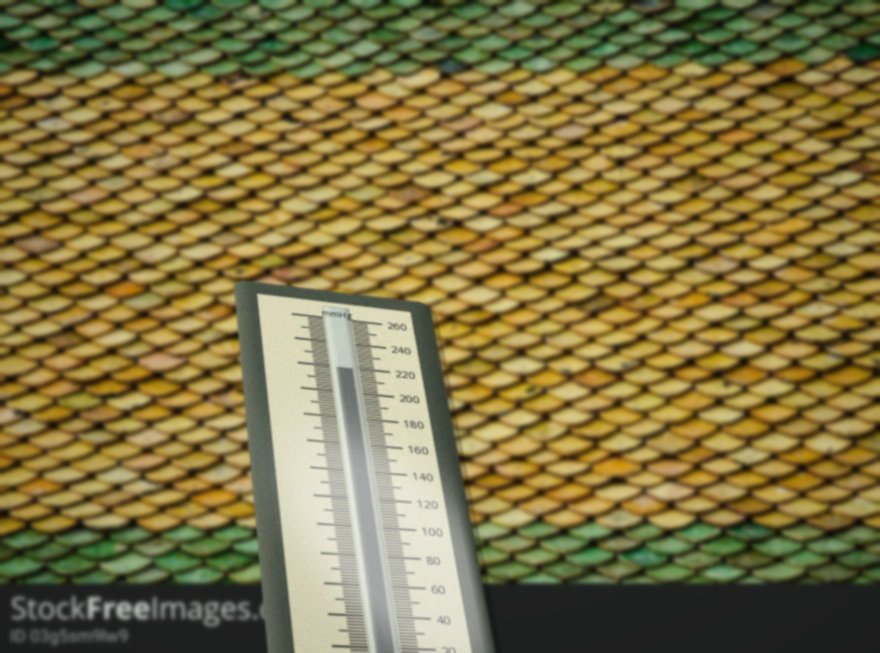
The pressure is {"value": 220, "unit": "mmHg"}
